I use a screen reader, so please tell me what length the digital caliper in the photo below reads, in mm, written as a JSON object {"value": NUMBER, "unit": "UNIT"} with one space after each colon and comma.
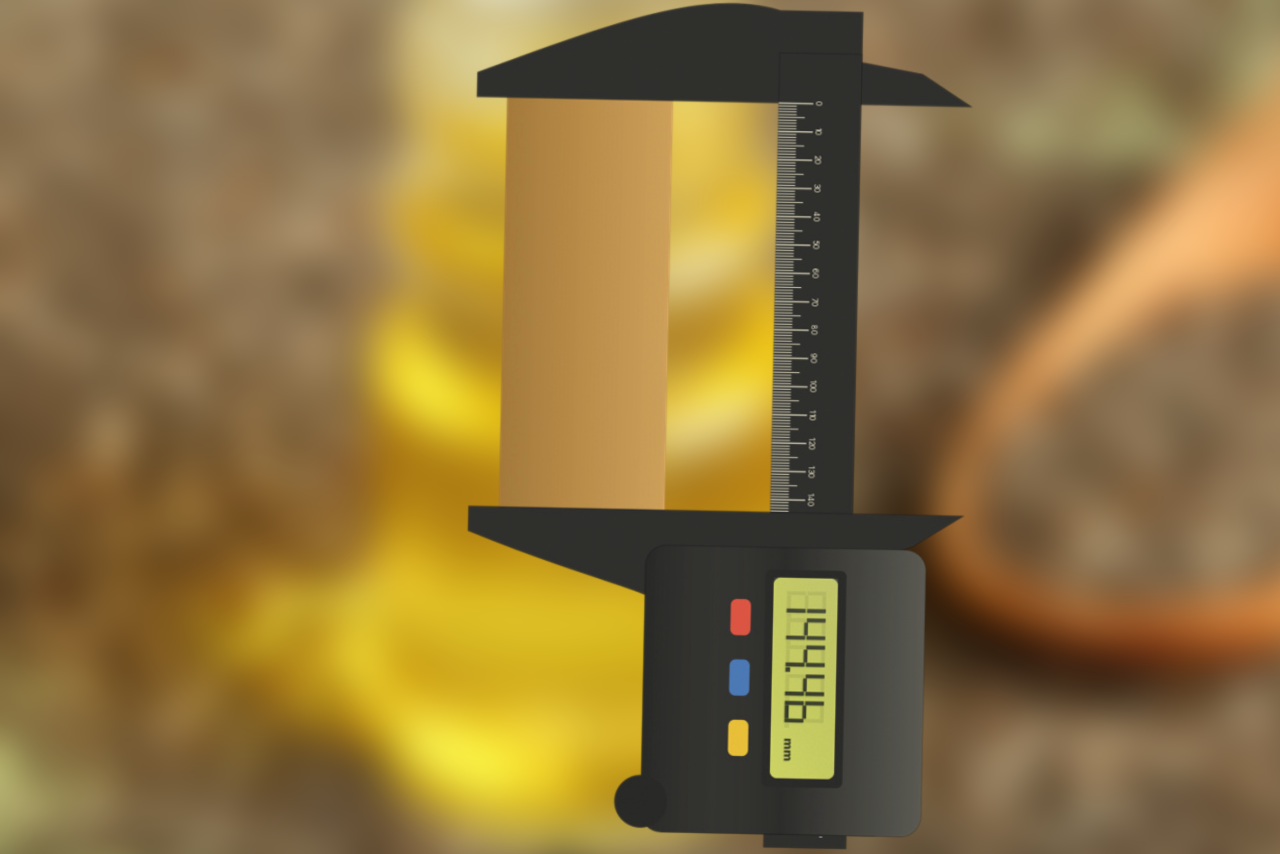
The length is {"value": 144.46, "unit": "mm"}
